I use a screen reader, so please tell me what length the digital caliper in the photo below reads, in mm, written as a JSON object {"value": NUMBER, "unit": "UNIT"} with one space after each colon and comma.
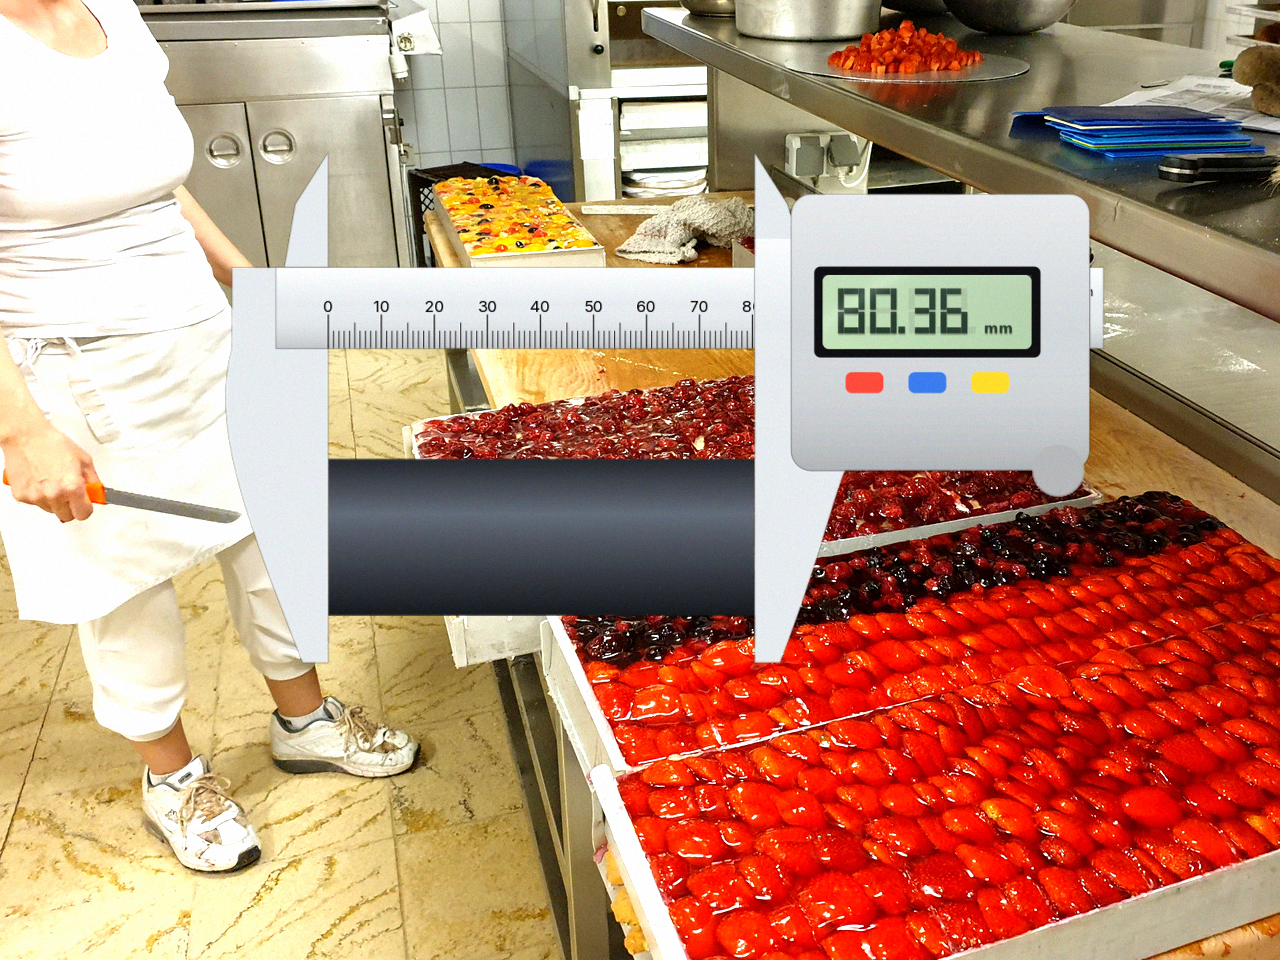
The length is {"value": 80.36, "unit": "mm"}
